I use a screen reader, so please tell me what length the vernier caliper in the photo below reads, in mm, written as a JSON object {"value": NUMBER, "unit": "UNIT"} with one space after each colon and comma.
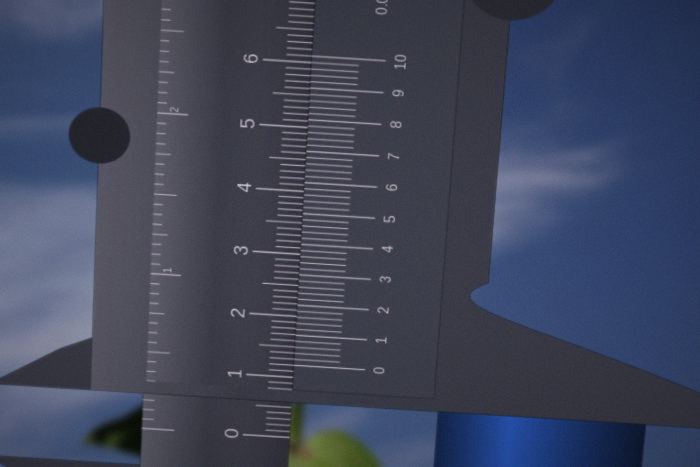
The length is {"value": 12.0, "unit": "mm"}
